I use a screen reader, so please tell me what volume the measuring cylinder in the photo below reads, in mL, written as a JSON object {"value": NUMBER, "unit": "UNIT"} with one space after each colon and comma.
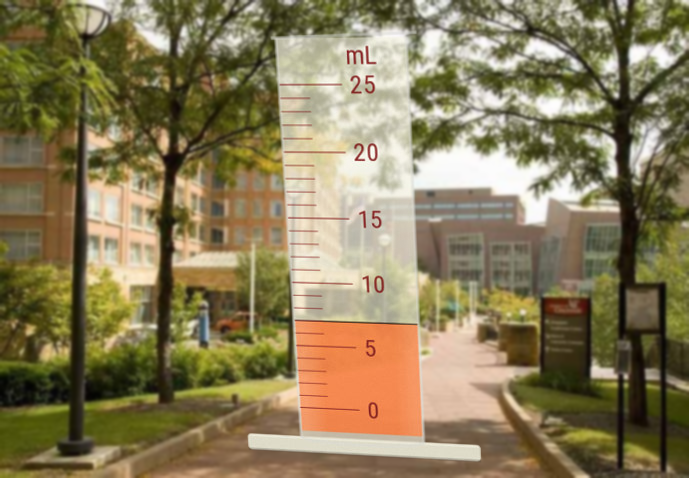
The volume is {"value": 7, "unit": "mL"}
